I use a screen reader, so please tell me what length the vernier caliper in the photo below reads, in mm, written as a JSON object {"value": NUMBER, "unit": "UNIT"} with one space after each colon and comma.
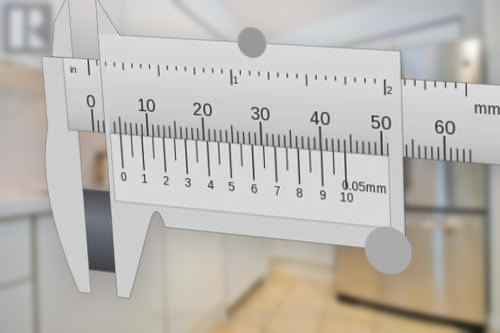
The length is {"value": 5.0, "unit": "mm"}
